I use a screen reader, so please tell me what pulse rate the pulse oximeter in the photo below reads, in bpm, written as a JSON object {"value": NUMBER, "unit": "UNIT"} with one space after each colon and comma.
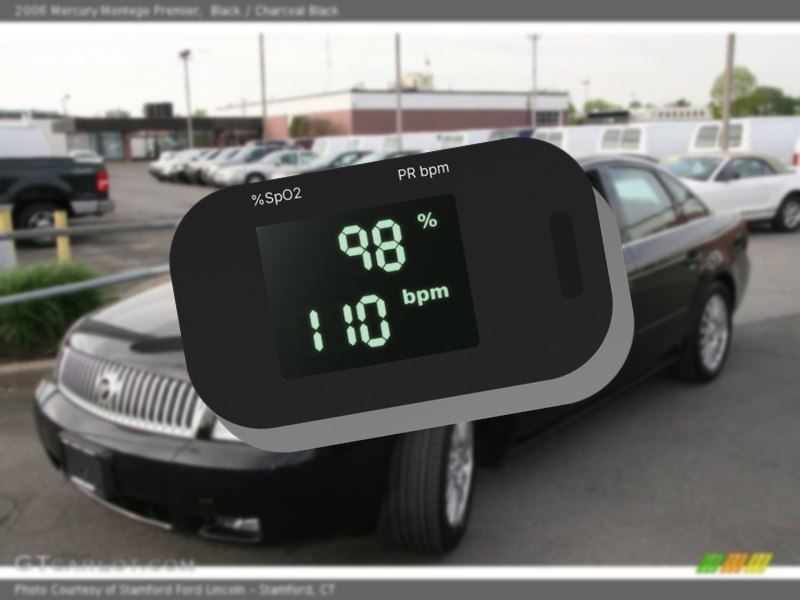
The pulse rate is {"value": 110, "unit": "bpm"}
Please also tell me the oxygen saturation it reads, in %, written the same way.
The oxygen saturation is {"value": 98, "unit": "%"}
